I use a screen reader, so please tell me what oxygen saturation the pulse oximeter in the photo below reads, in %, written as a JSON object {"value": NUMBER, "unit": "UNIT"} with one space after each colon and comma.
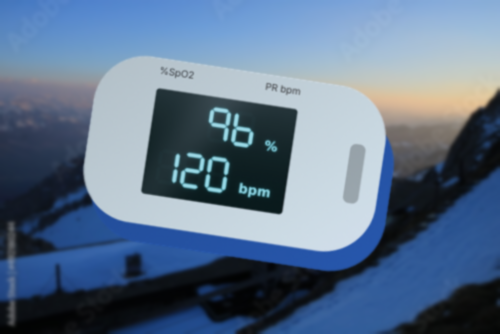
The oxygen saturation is {"value": 96, "unit": "%"}
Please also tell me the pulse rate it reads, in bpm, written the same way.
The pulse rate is {"value": 120, "unit": "bpm"}
